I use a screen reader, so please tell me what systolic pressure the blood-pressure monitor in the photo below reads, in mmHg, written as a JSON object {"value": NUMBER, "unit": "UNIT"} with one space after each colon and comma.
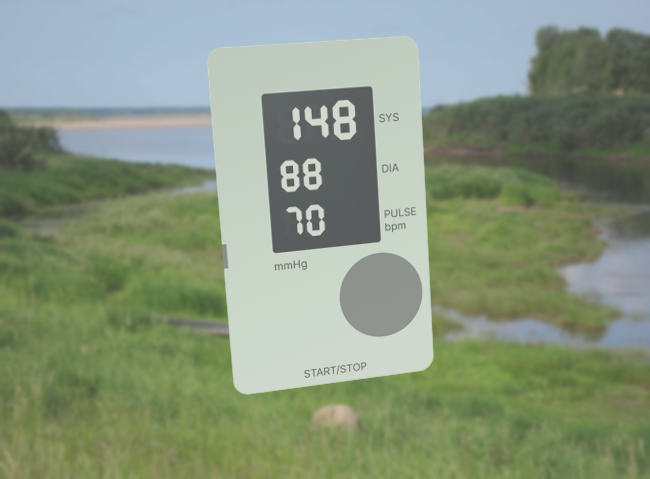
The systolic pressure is {"value": 148, "unit": "mmHg"}
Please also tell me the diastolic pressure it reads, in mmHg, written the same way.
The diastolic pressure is {"value": 88, "unit": "mmHg"}
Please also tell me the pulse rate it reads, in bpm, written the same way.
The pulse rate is {"value": 70, "unit": "bpm"}
